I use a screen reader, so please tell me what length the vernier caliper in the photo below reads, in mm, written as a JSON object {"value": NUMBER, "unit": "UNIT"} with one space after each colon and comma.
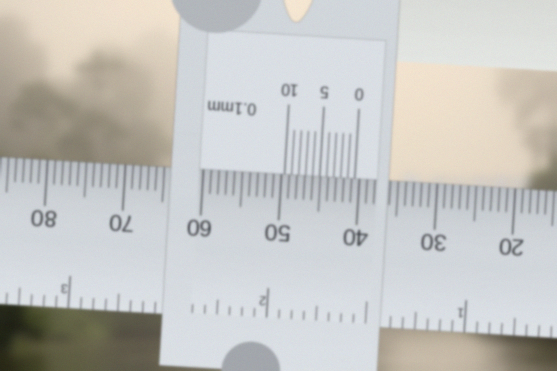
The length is {"value": 40.6, "unit": "mm"}
